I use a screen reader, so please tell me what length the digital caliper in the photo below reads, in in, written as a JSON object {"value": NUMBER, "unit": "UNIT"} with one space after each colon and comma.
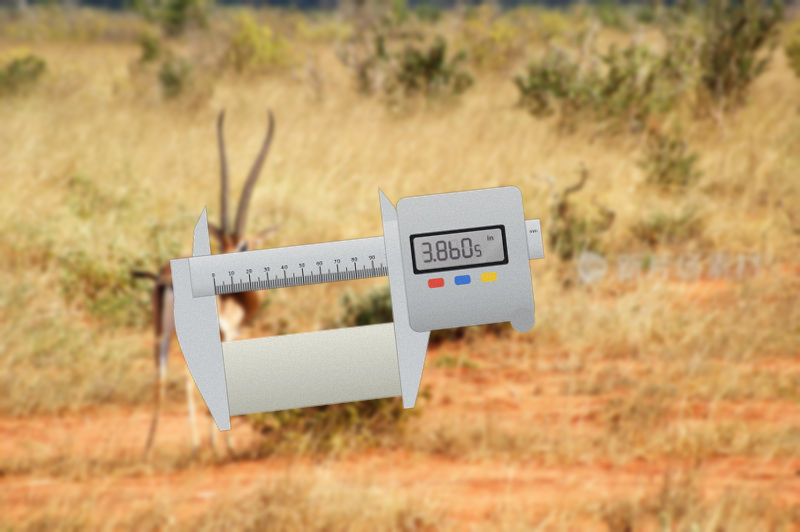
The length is {"value": 3.8605, "unit": "in"}
